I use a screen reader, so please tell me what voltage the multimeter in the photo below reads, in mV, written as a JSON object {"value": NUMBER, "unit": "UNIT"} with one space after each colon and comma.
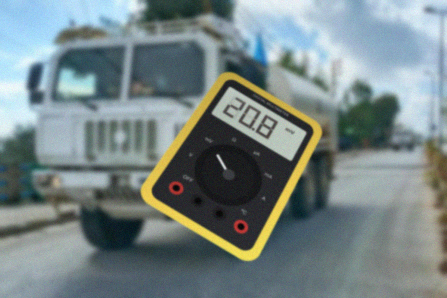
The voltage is {"value": 20.8, "unit": "mV"}
